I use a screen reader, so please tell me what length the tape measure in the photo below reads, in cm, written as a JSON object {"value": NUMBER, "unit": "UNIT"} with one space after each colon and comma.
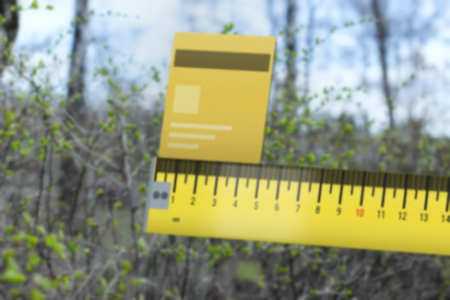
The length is {"value": 5, "unit": "cm"}
